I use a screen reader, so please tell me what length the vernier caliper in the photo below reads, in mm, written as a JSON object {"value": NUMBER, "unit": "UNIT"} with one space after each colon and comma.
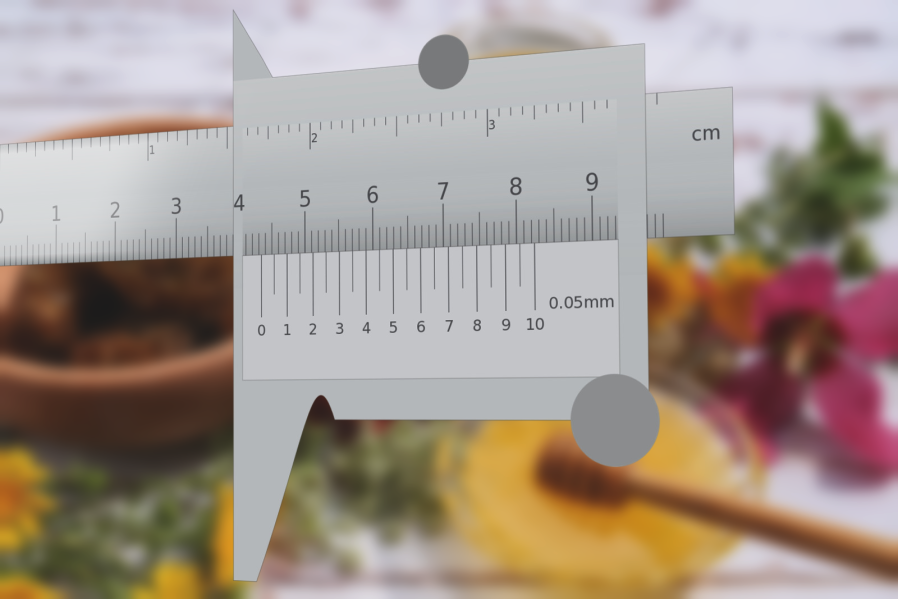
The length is {"value": 43.4, "unit": "mm"}
